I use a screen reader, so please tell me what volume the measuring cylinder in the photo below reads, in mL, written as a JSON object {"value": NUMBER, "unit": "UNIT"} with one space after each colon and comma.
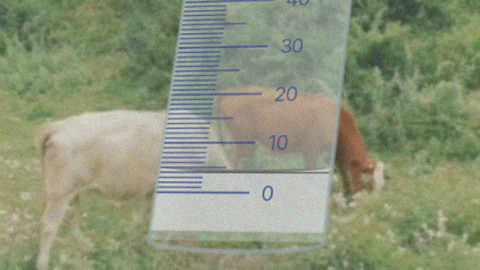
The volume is {"value": 4, "unit": "mL"}
